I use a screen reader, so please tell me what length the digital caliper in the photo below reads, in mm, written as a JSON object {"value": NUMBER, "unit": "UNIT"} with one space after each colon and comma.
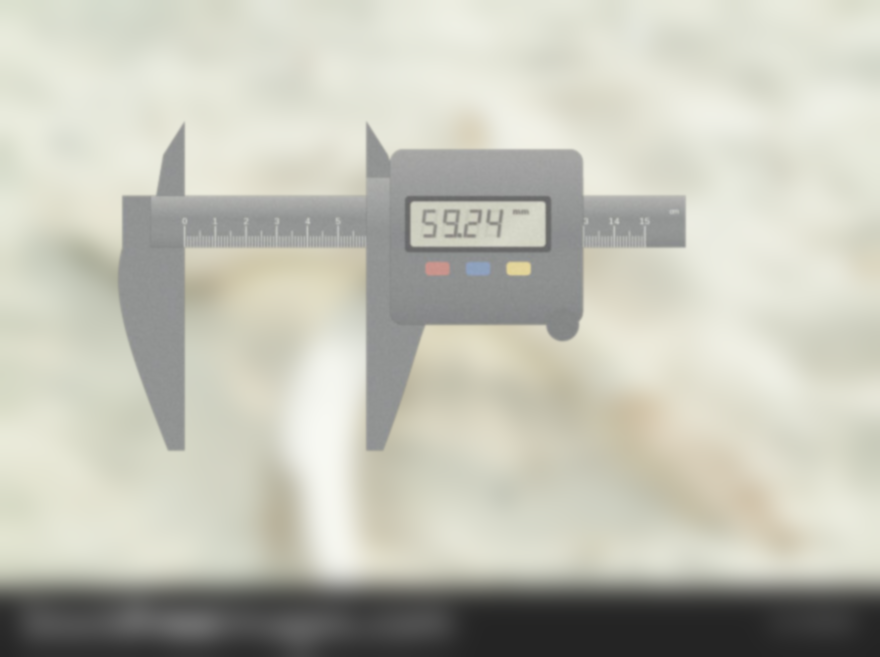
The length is {"value": 59.24, "unit": "mm"}
